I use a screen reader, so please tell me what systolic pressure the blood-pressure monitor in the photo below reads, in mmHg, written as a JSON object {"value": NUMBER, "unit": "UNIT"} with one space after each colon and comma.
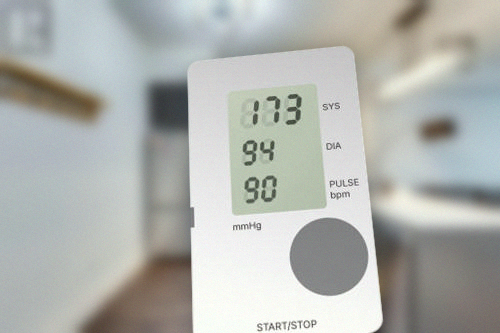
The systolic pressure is {"value": 173, "unit": "mmHg"}
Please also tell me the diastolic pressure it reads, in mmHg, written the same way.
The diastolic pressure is {"value": 94, "unit": "mmHg"}
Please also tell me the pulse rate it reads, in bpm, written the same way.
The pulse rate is {"value": 90, "unit": "bpm"}
